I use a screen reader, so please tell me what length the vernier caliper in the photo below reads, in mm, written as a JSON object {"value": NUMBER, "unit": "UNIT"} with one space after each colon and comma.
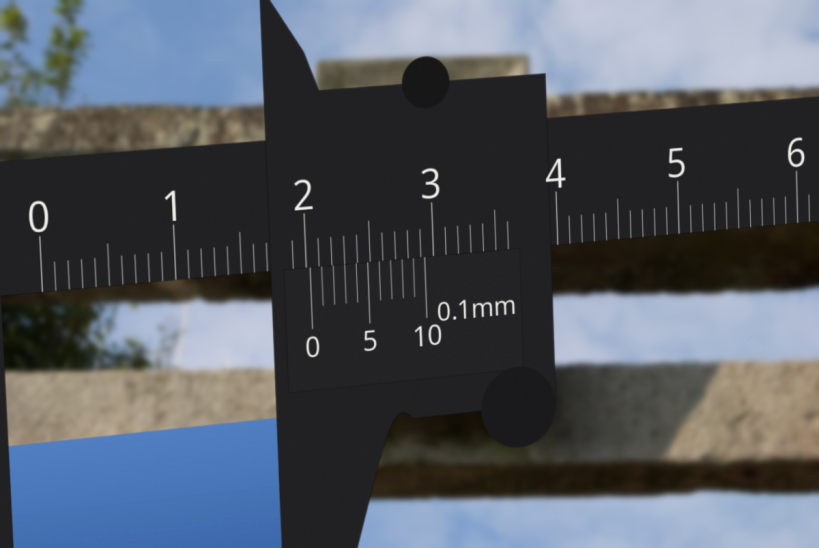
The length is {"value": 20.3, "unit": "mm"}
